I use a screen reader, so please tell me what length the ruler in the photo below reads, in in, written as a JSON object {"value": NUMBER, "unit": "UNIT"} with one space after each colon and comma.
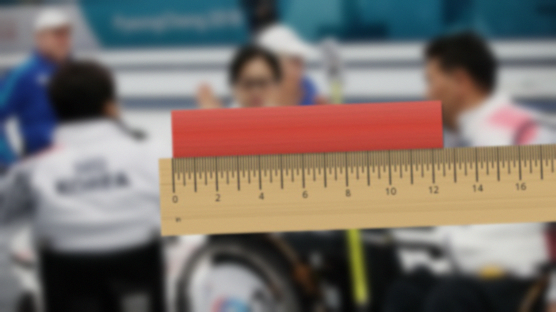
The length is {"value": 12.5, "unit": "in"}
